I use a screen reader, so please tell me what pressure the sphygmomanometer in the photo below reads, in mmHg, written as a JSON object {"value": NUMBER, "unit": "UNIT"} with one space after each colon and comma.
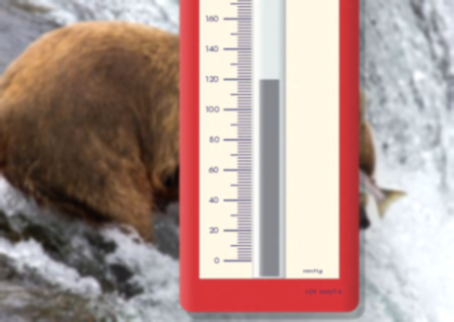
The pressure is {"value": 120, "unit": "mmHg"}
